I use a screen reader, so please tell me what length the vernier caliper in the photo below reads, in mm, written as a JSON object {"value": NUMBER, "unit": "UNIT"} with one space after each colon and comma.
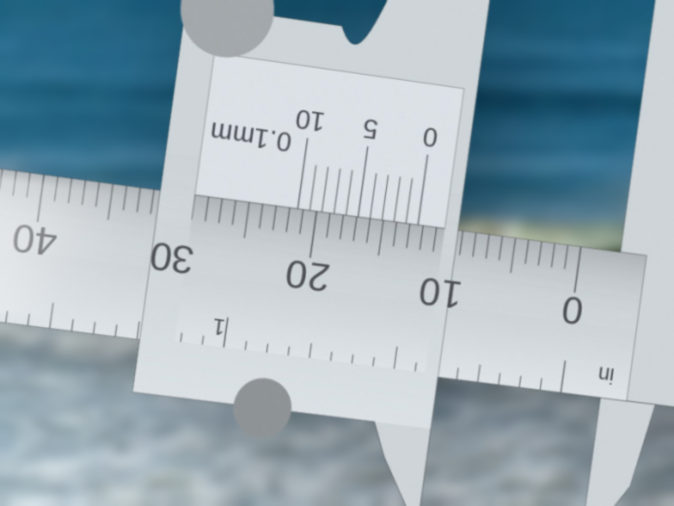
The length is {"value": 12.4, "unit": "mm"}
